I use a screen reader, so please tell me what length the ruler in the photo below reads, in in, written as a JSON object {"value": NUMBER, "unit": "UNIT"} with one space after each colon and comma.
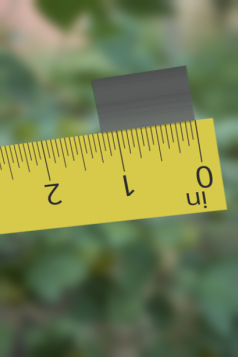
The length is {"value": 1.1875, "unit": "in"}
